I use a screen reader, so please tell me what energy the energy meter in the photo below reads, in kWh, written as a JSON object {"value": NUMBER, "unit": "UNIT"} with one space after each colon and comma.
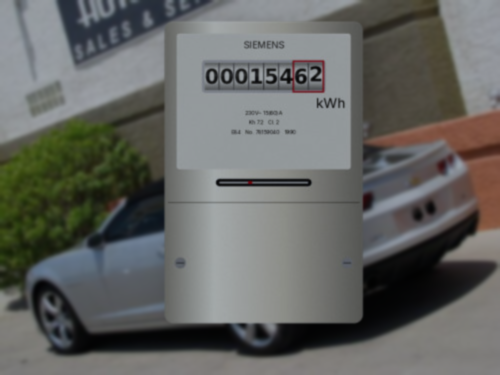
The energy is {"value": 154.62, "unit": "kWh"}
